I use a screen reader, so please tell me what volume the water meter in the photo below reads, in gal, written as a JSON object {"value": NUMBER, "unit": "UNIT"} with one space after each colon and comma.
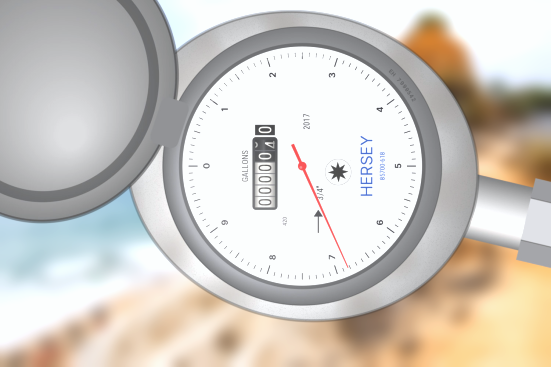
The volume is {"value": 36.8, "unit": "gal"}
